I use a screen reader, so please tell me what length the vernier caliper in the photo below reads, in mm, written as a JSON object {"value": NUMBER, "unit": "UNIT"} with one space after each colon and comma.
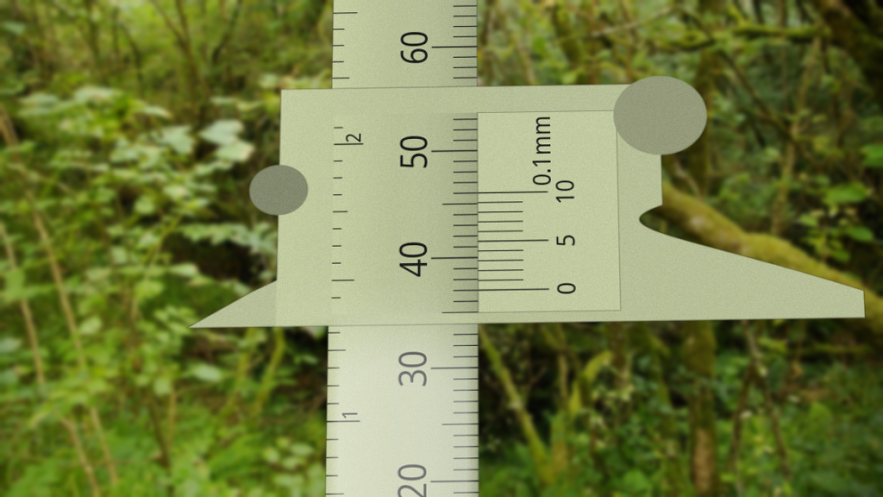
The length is {"value": 37.0, "unit": "mm"}
